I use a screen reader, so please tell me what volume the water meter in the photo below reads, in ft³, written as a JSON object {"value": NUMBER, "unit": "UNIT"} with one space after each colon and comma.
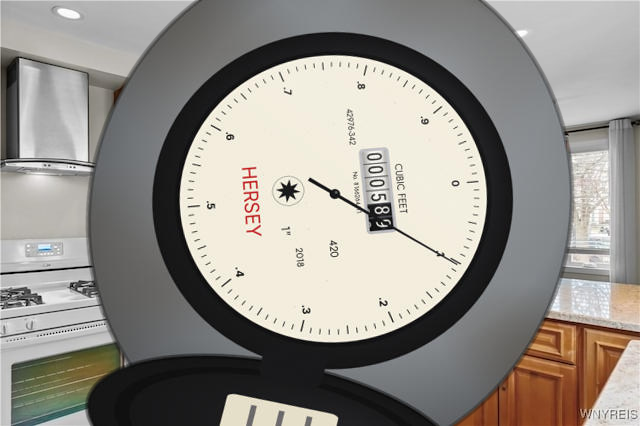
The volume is {"value": 589.10, "unit": "ft³"}
